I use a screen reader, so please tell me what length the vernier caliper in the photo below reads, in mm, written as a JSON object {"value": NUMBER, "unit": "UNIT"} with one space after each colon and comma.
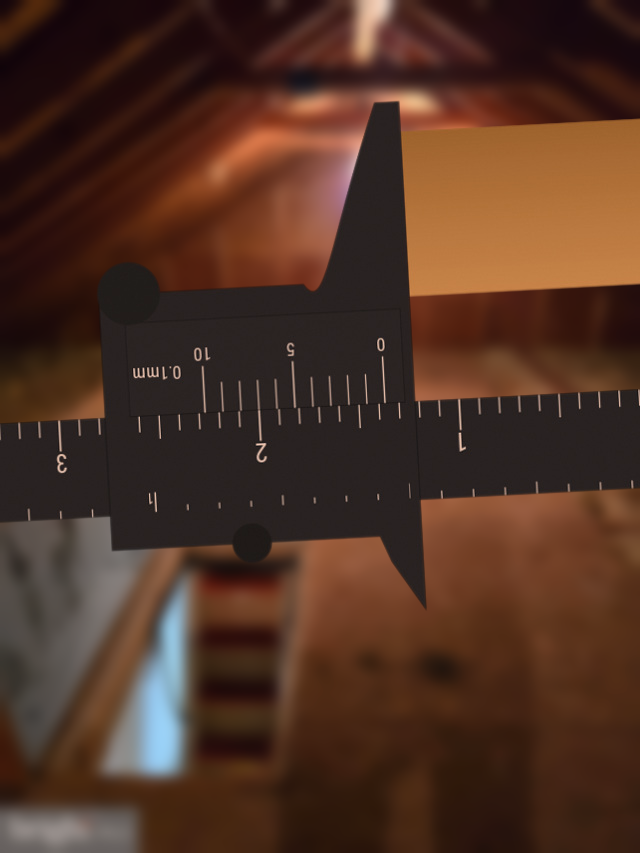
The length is {"value": 13.7, "unit": "mm"}
